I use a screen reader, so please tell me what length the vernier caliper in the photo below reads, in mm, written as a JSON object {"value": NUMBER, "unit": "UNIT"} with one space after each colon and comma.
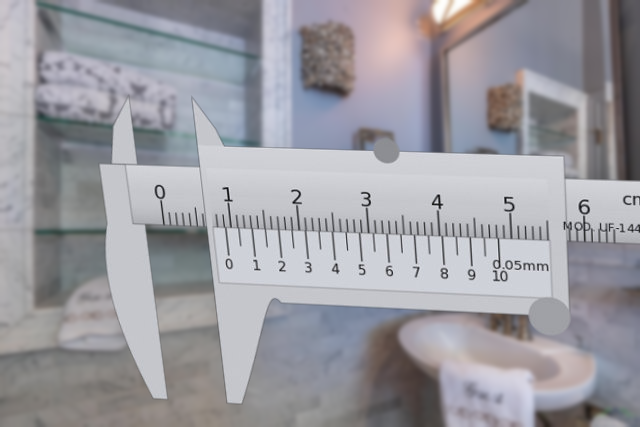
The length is {"value": 9.2, "unit": "mm"}
